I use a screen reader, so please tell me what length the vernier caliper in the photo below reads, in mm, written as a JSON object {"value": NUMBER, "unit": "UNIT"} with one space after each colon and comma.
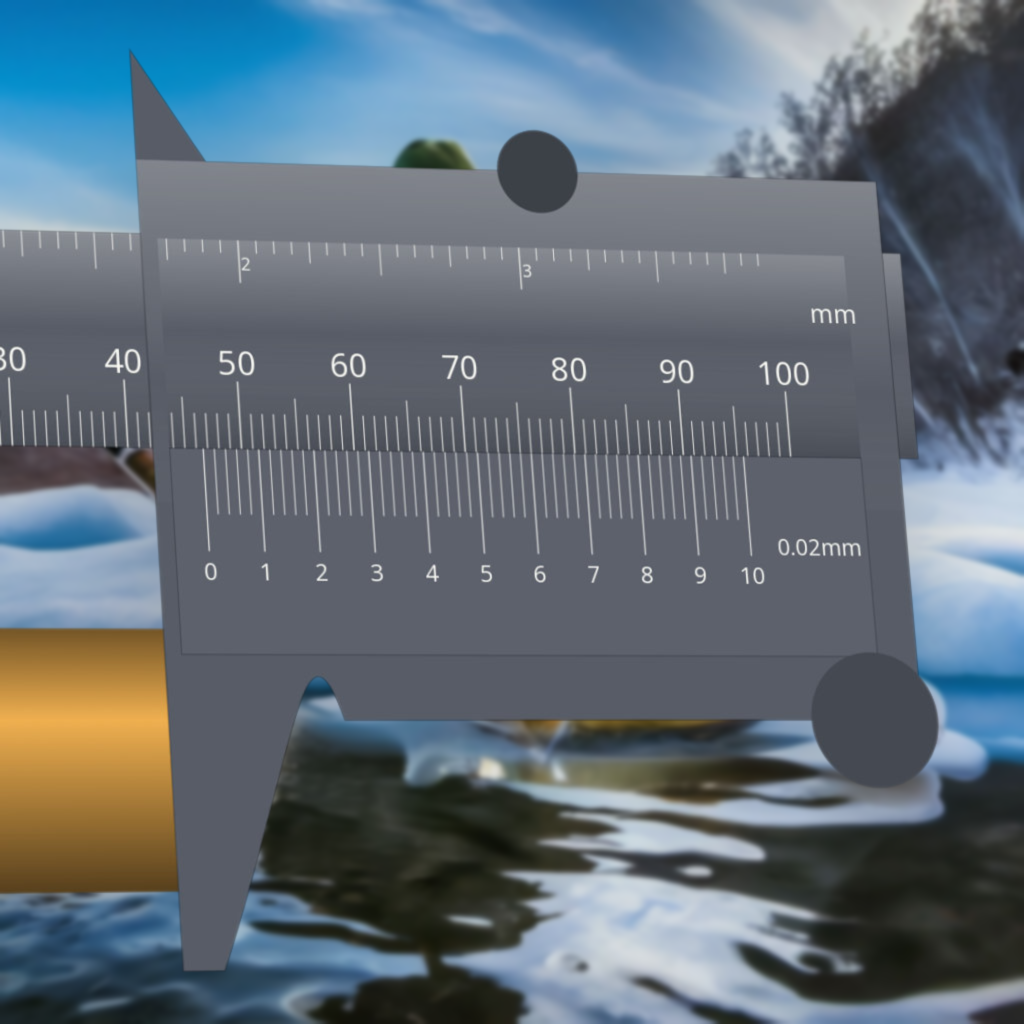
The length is {"value": 46.6, "unit": "mm"}
